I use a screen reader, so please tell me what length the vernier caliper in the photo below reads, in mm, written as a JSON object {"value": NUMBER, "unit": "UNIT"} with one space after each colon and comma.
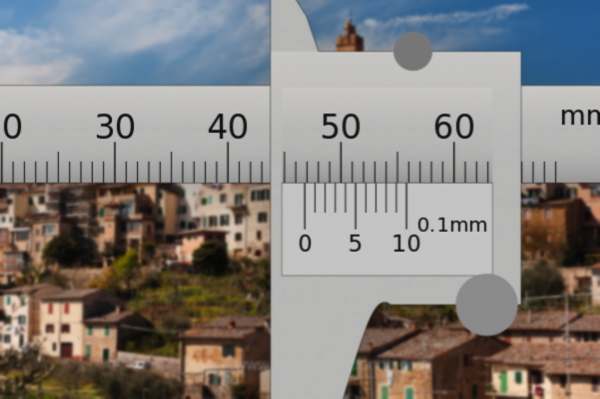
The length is {"value": 46.8, "unit": "mm"}
